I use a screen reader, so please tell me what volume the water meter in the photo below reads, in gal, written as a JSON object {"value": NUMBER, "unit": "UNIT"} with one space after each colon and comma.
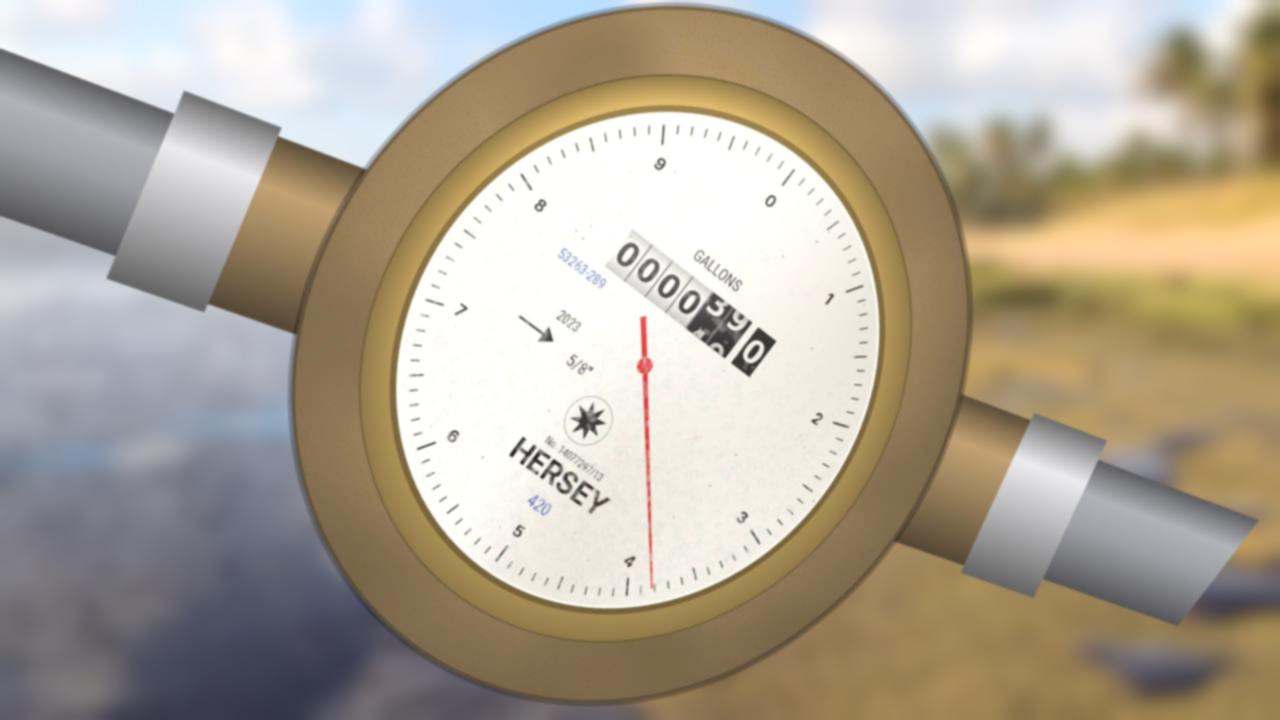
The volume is {"value": 393.8, "unit": "gal"}
